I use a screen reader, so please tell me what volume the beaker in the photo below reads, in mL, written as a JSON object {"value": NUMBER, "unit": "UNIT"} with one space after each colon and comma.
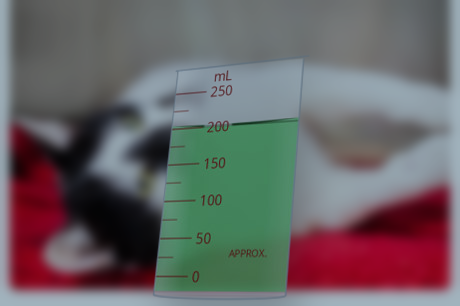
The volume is {"value": 200, "unit": "mL"}
